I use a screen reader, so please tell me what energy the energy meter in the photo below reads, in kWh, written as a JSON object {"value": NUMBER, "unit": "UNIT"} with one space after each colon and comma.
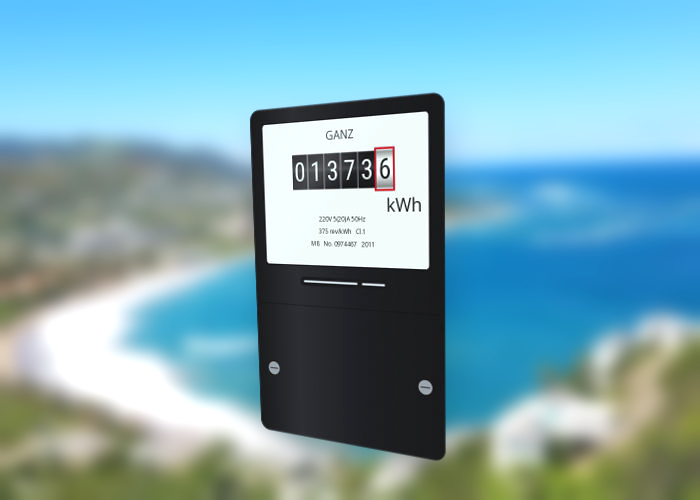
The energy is {"value": 1373.6, "unit": "kWh"}
